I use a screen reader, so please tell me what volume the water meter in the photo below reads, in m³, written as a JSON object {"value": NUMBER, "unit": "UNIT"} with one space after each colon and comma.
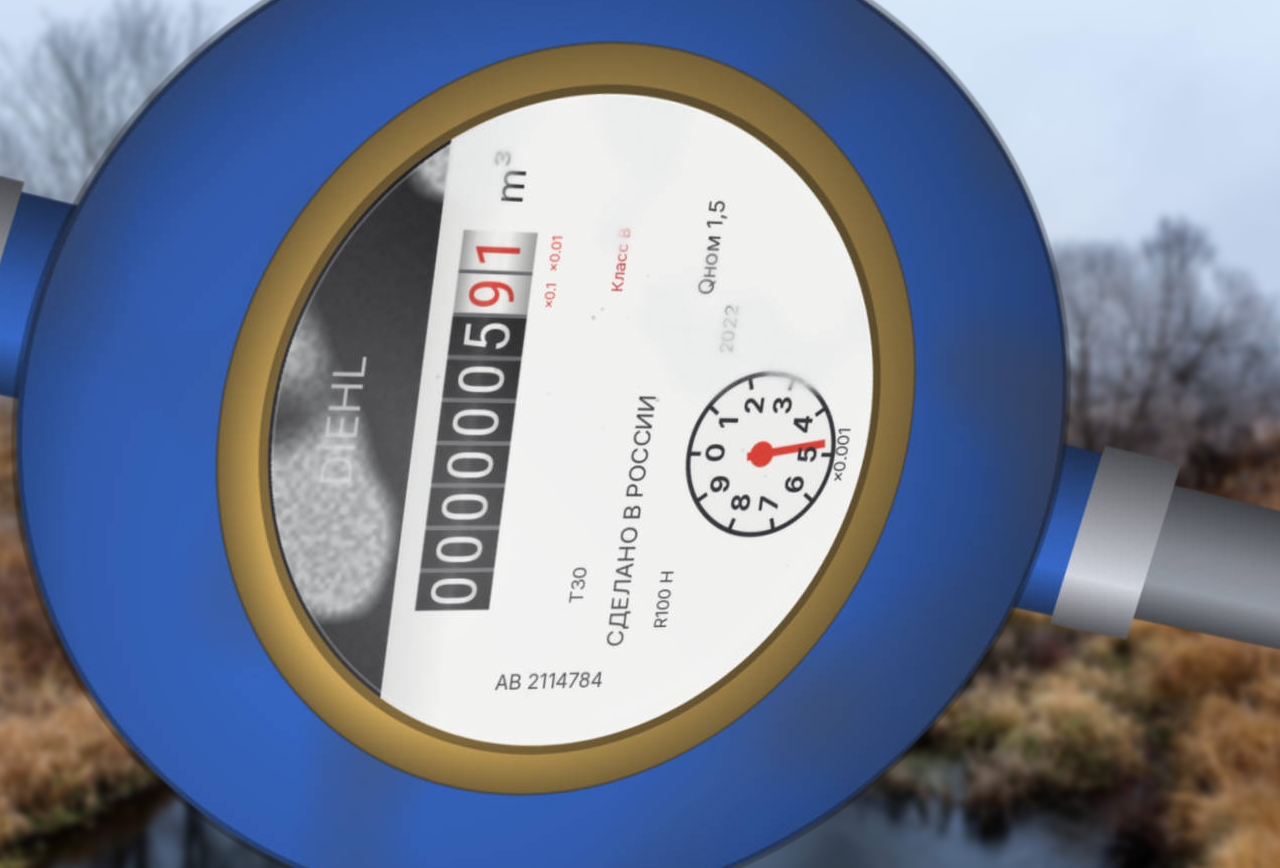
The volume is {"value": 5.914, "unit": "m³"}
